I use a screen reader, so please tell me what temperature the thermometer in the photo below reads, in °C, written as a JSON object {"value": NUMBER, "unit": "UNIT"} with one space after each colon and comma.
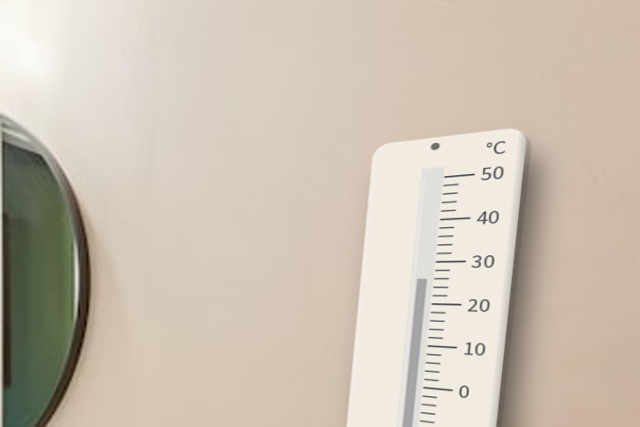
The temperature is {"value": 26, "unit": "°C"}
